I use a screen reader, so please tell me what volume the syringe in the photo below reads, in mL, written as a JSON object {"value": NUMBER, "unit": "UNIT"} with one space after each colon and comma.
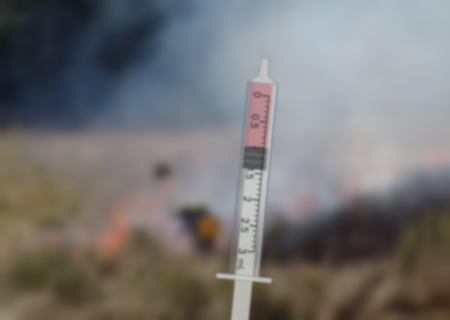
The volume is {"value": 1, "unit": "mL"}
